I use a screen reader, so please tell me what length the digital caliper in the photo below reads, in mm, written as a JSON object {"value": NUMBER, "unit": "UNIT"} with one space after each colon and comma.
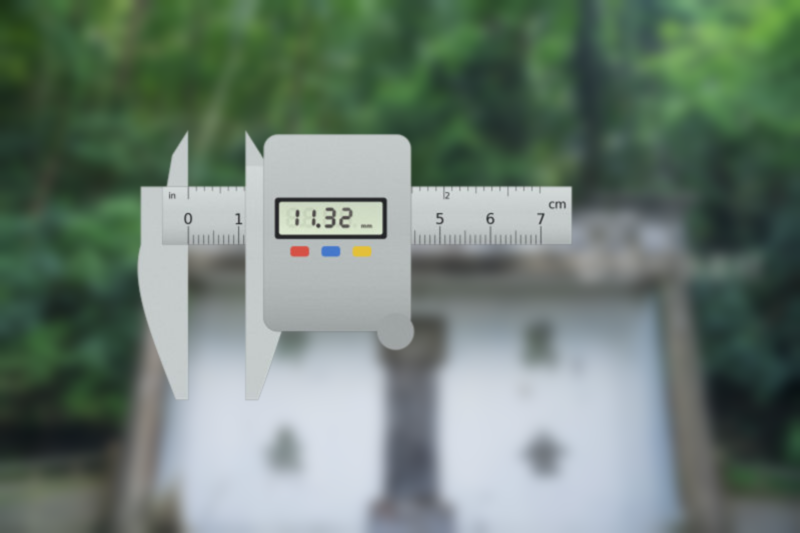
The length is {"value": 11.32, "unit": "mm"}
